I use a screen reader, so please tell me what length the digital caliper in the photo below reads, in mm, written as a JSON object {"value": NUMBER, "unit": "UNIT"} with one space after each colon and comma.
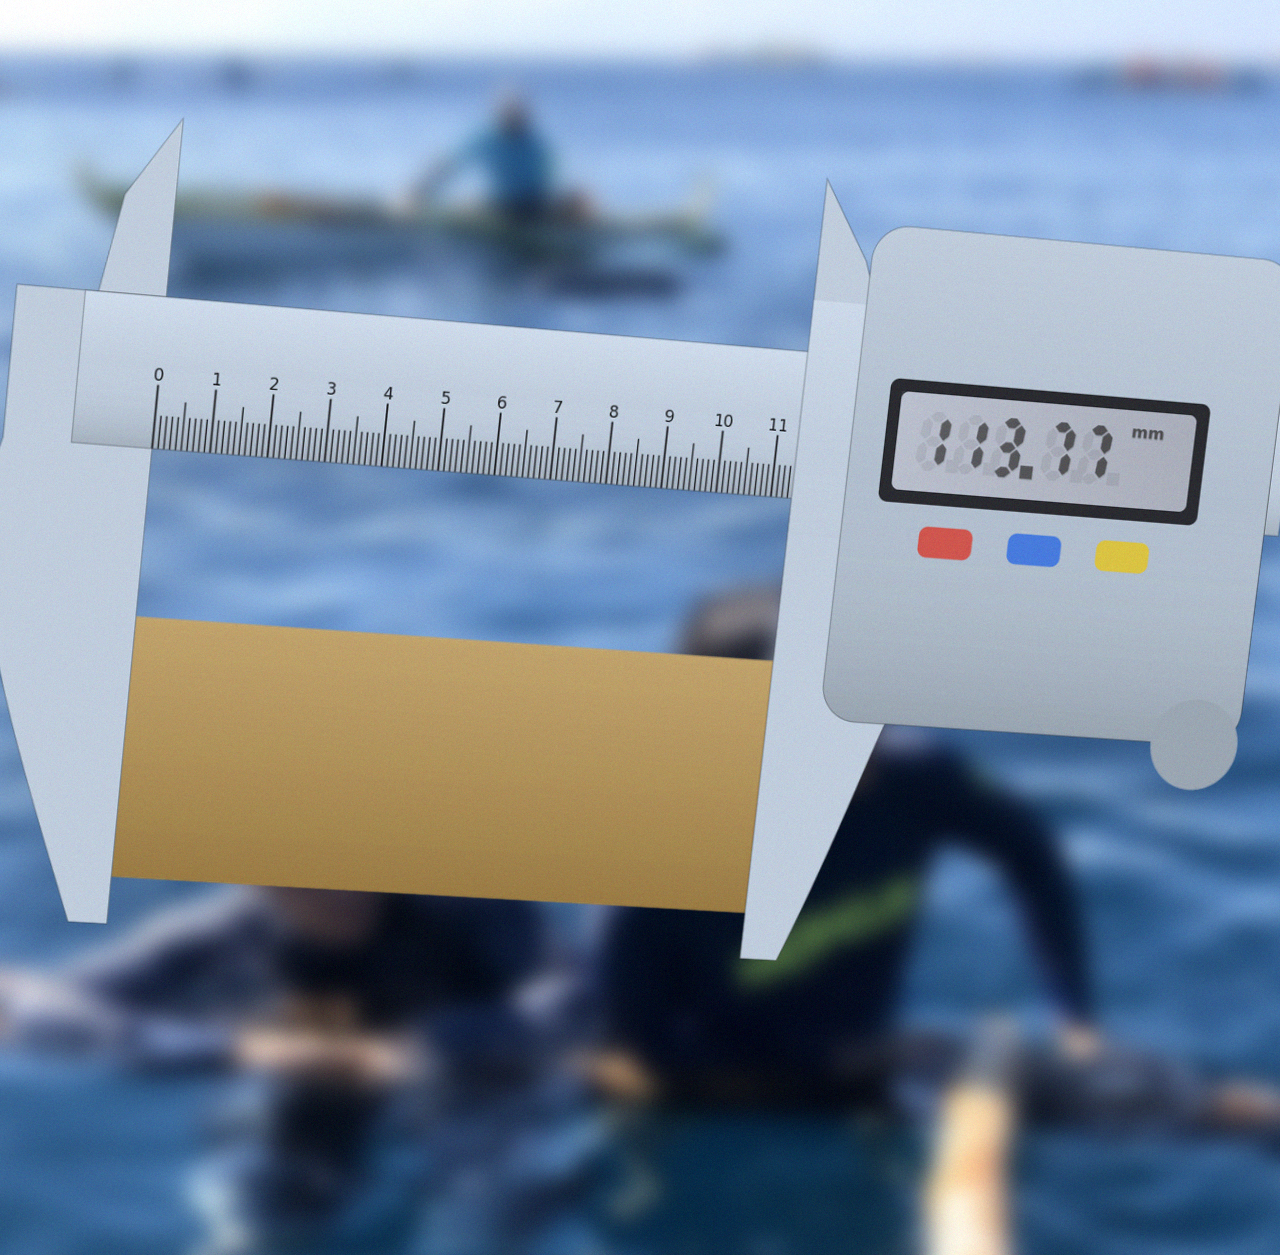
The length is {"value": 113.77, "unit": "mm"}
